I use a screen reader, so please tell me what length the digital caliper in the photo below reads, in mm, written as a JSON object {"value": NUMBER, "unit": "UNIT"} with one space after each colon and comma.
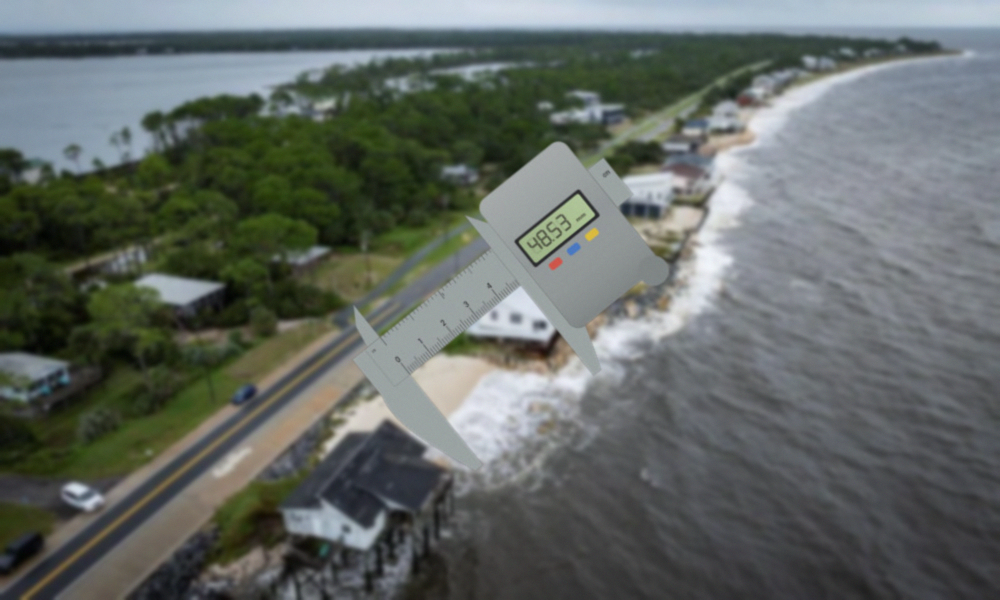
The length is {"value": 48.53, "unit": "mm"}
